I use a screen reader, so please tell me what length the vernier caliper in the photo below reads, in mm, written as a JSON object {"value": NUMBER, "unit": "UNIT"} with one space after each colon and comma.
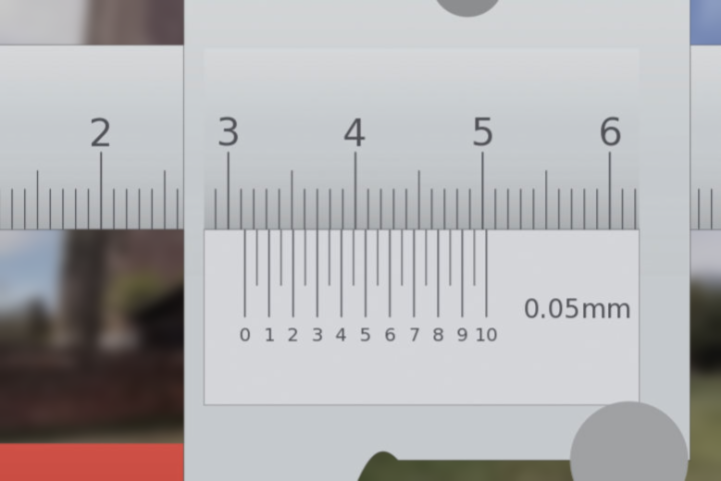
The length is {"value": 31.3, "unit": "mm"}
